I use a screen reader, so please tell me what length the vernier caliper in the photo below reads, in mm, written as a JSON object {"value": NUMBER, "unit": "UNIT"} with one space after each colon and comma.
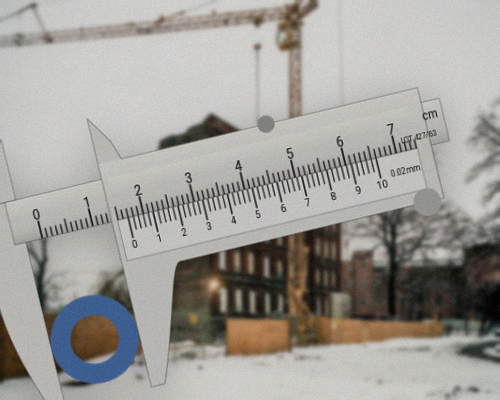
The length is {"value": 17.0, "unit": "mm"}
